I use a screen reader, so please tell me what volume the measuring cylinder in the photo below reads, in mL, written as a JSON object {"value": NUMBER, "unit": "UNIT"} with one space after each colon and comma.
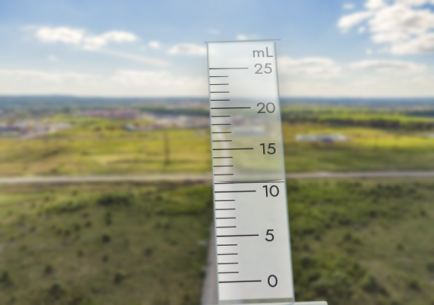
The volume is {"value": 11, "unit": "mL"}
